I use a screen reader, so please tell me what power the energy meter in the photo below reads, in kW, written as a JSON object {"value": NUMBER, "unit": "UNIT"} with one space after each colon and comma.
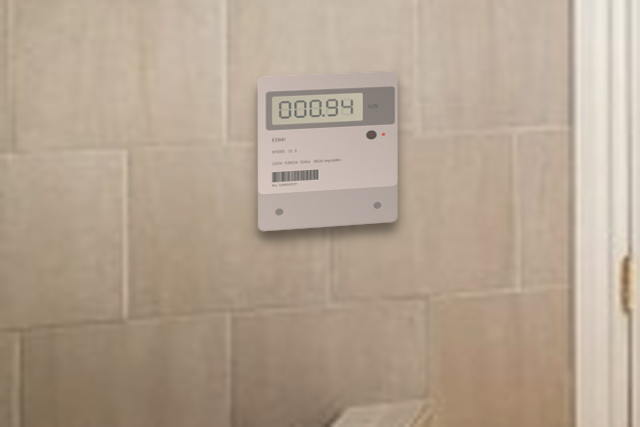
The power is {"value": 0.94, "unit": "kW"}
